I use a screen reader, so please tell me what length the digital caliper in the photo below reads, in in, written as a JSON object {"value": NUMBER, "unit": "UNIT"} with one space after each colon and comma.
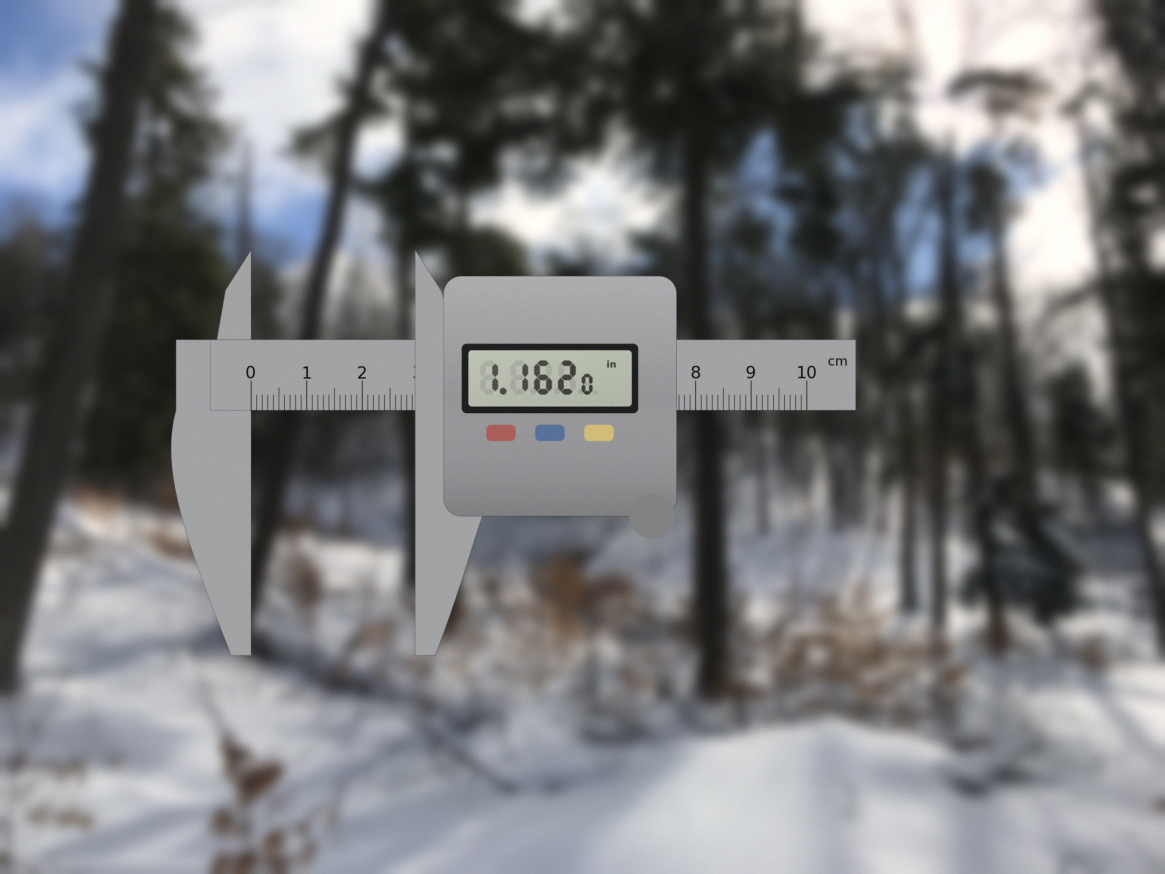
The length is {"value": 1.1620, "unit": "in"}
